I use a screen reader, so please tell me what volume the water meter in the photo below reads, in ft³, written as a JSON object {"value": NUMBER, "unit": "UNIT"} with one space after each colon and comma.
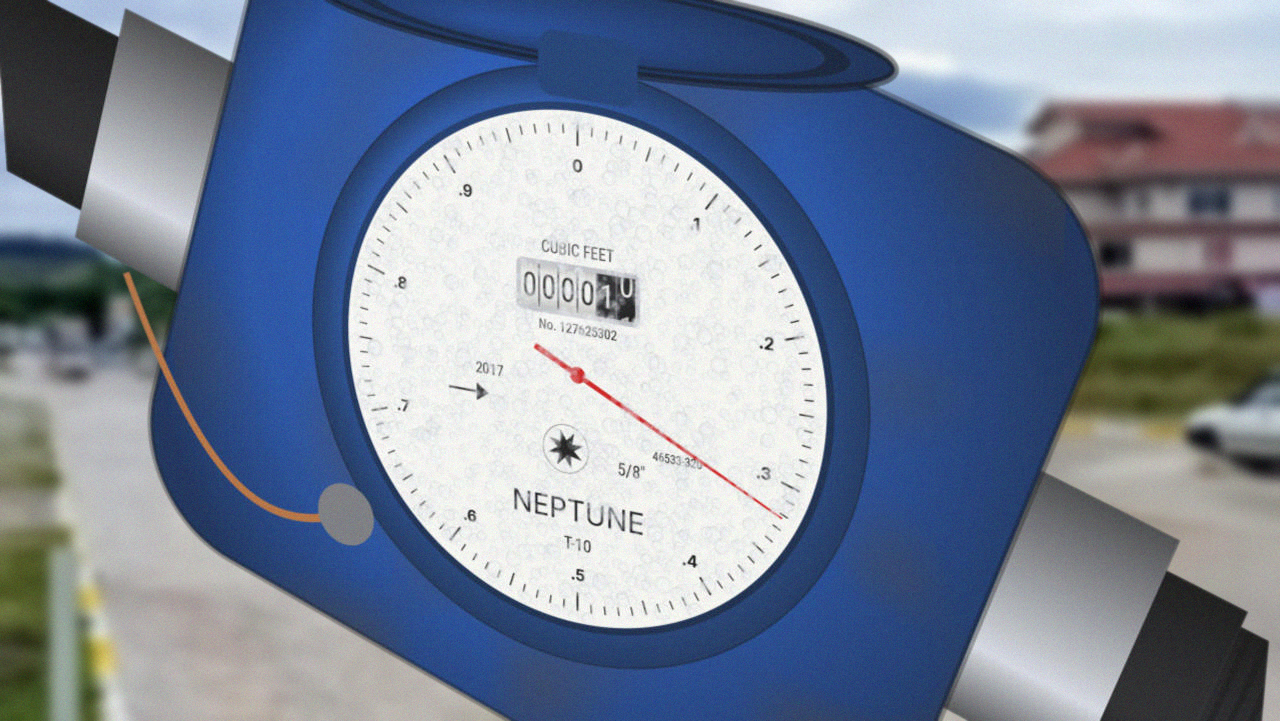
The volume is {"value": 10.32, "unit": "ft³"}
